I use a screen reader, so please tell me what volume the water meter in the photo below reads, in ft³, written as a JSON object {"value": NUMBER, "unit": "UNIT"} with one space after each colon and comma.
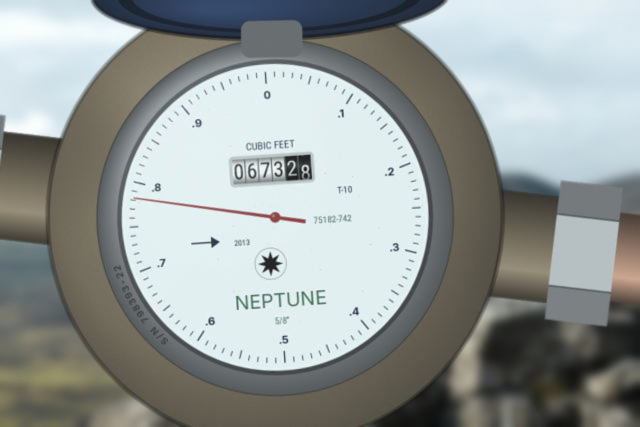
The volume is {"value": 67327.78, "unit": "ft³"}
